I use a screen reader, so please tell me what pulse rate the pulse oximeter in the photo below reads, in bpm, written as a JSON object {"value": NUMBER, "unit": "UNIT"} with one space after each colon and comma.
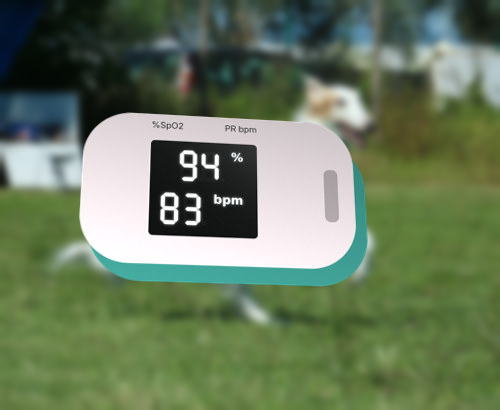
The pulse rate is {"value": 83, "unit": "bpm"}
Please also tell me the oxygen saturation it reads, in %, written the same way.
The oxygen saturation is {"value": 94, "unit": "%"}
